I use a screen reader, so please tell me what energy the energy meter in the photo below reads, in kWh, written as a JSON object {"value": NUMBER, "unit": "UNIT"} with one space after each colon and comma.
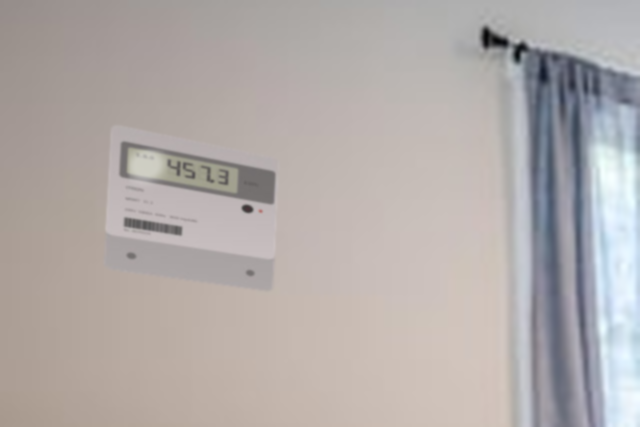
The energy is {"value": 457.3, "unit": "kWh"}
